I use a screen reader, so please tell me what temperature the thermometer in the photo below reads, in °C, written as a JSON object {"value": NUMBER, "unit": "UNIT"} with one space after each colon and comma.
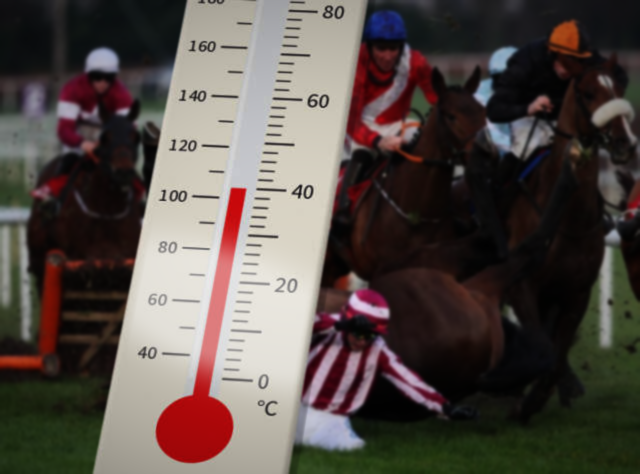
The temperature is {"value": 40, "unit": "°C"}
